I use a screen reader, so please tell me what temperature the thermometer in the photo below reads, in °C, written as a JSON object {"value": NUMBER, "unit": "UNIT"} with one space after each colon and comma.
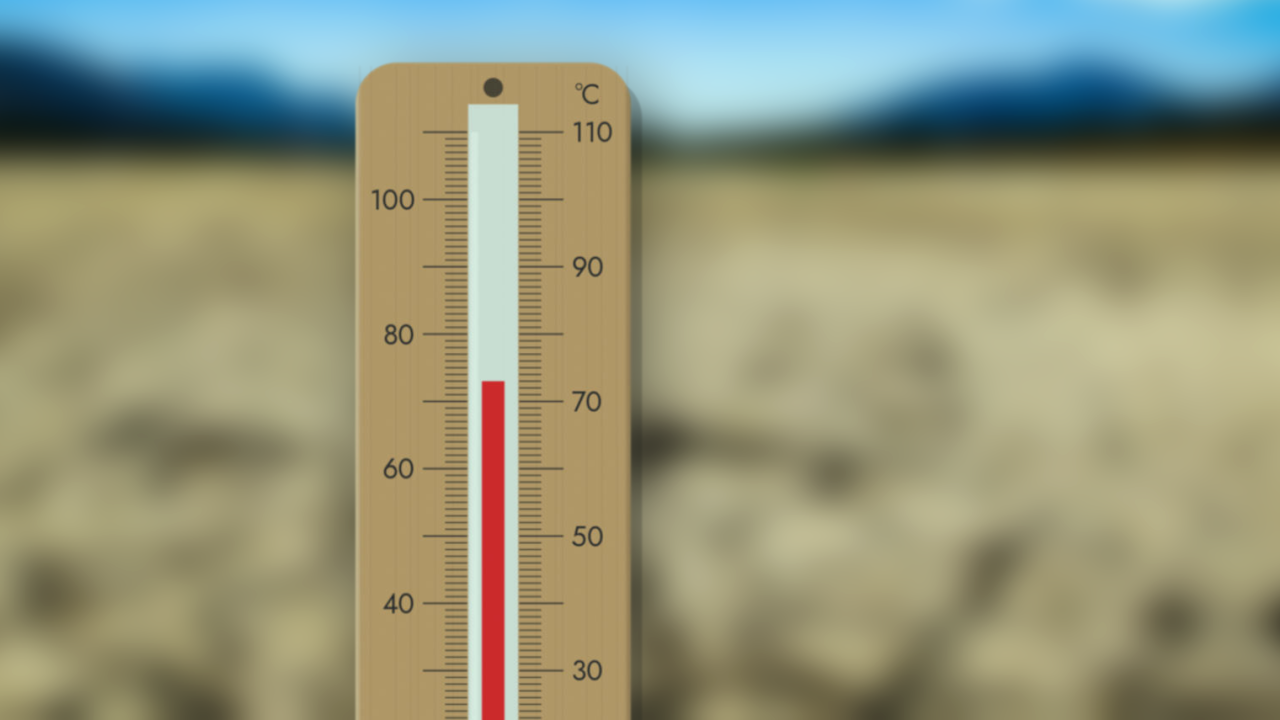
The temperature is {"value": 73, "unit": "°C"}
